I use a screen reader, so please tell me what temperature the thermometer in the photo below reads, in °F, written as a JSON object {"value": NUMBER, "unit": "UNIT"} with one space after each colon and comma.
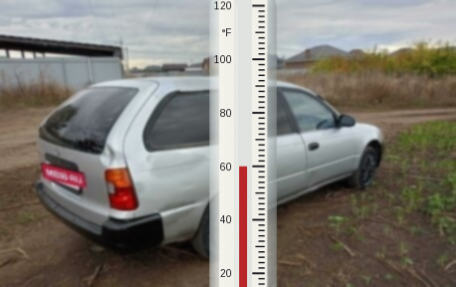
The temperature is {"value": 60, "unit": "°F"}
